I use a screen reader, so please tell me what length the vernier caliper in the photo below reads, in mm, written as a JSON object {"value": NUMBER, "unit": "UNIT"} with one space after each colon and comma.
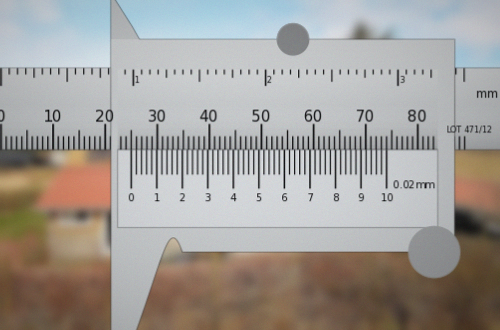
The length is {"value": 25.0, "unit": "mm"}
